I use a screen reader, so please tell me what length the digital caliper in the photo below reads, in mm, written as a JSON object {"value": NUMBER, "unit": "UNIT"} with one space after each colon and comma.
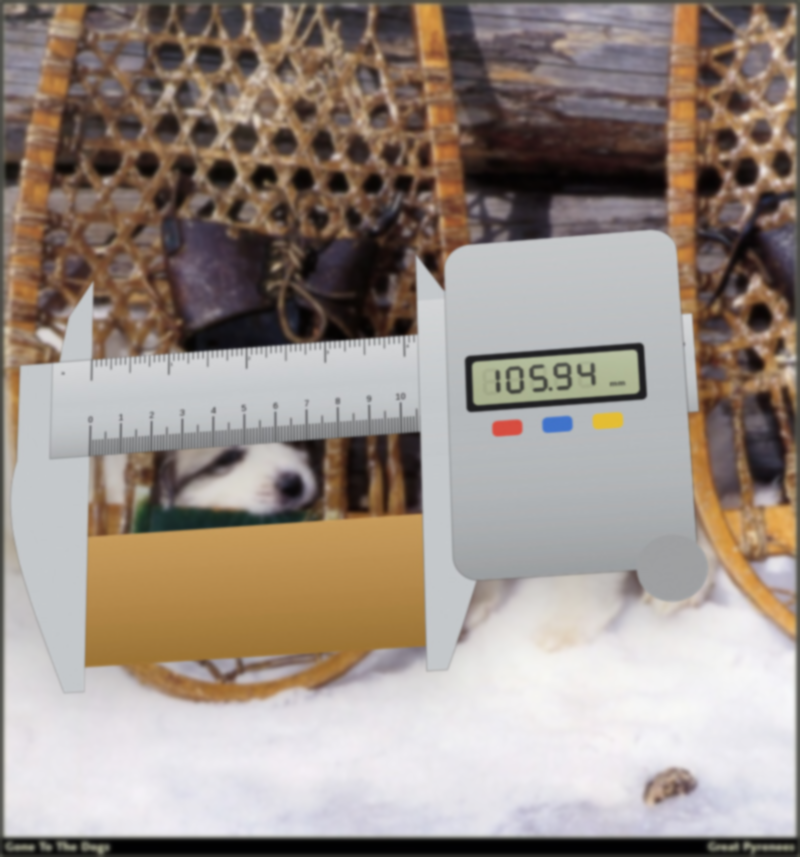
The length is {"value": 105.94, "unit": "mm"}
